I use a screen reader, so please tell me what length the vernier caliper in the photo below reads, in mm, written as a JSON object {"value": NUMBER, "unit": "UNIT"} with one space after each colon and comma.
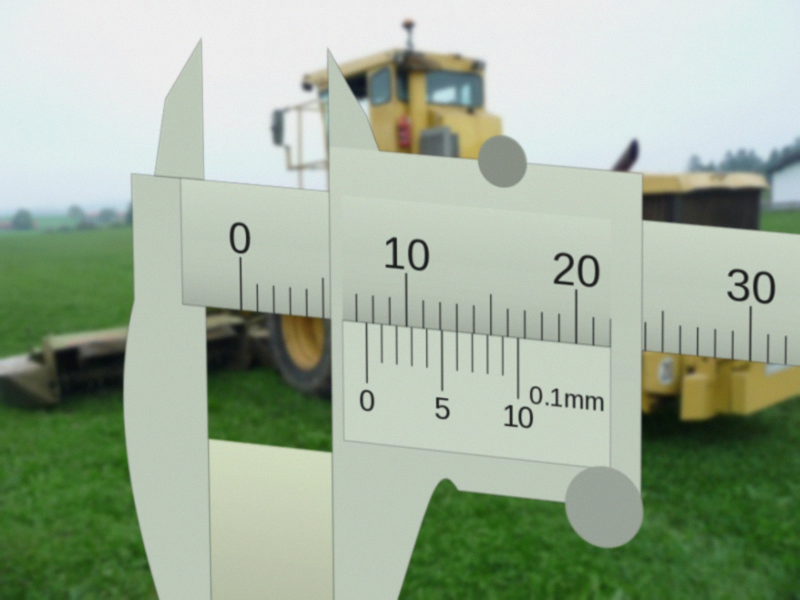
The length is {"value": 7.6, "unit": "mm"}
